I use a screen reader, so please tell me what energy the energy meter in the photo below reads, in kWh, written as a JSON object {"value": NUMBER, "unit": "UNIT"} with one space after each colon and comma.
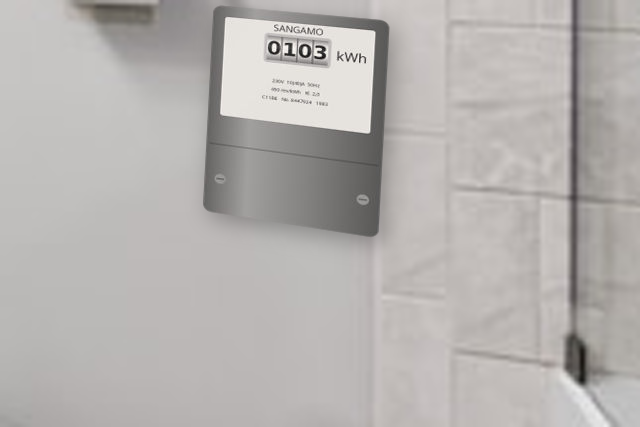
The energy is {"value": 103, "unit": "kWh"}
